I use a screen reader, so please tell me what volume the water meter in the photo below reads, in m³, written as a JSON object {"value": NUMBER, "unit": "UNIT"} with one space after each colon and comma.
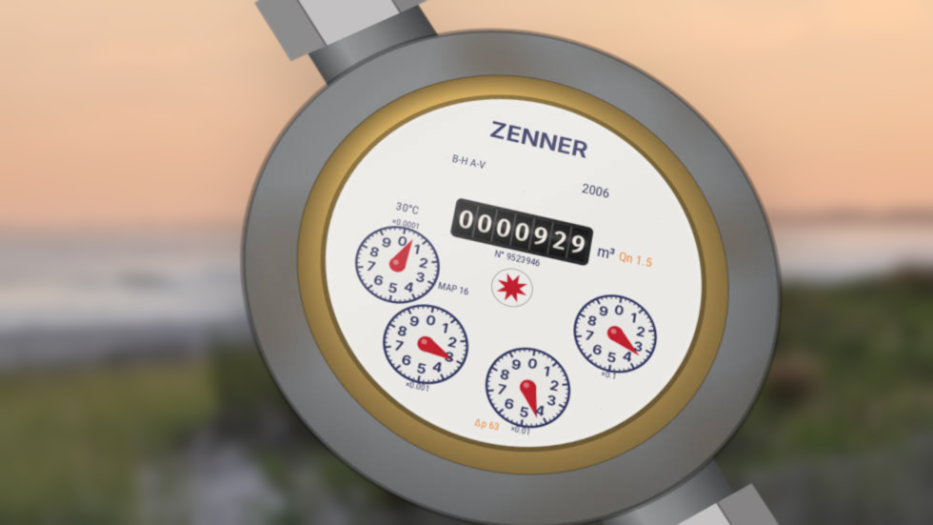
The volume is {"value": 929.3430, "unit": "m³"}
